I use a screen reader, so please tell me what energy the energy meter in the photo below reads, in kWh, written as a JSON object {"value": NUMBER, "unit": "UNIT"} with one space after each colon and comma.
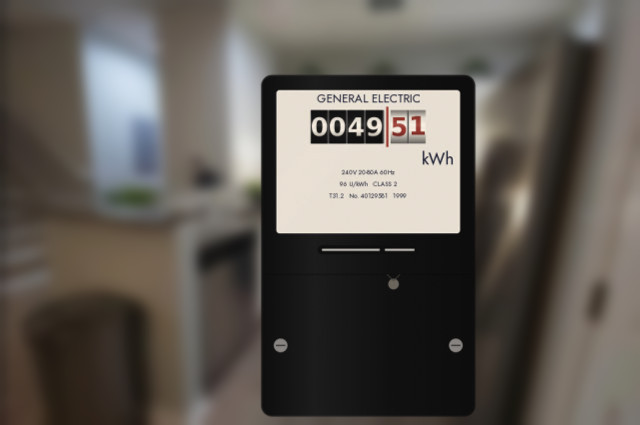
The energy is {"value": 49.51, "unit": "kWh"}
